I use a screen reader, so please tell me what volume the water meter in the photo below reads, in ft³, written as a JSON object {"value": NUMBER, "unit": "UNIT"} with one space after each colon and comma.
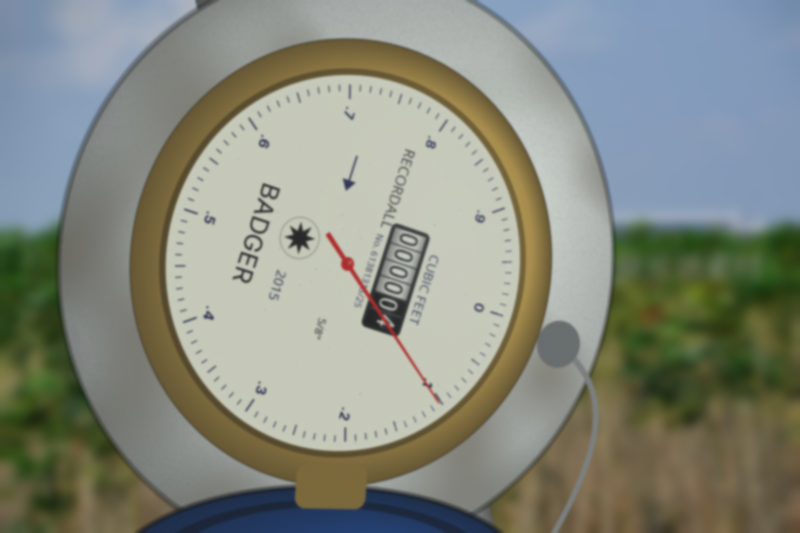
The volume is {"value": 4.10, "unit": "ft³"}
